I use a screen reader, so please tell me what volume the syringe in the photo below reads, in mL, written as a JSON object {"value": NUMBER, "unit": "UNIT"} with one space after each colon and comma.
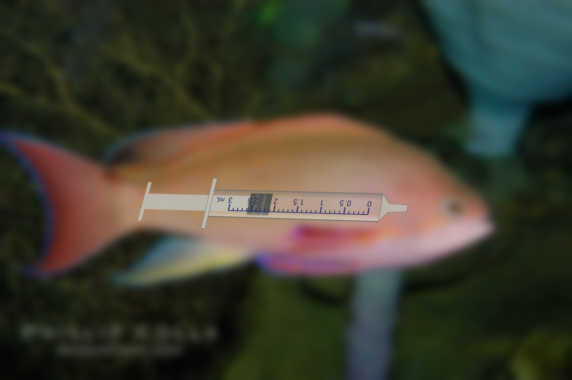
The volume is {"value": 2.1, "unit": "mL"}
